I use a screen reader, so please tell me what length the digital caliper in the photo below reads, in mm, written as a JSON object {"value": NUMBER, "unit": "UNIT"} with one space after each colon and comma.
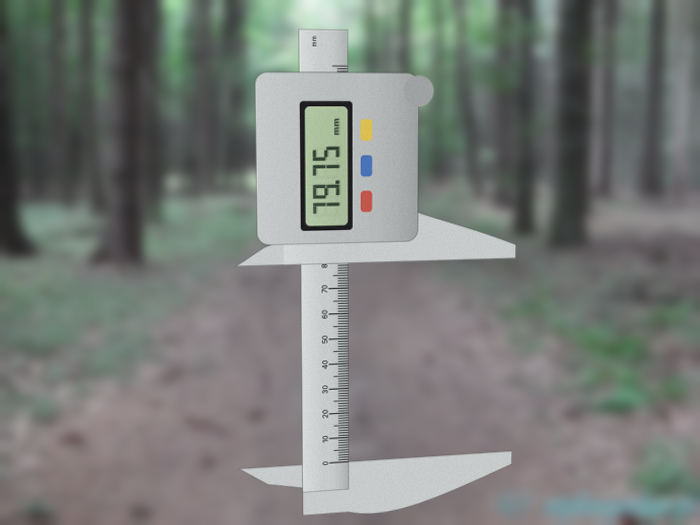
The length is {"value": 79.75, "unit": "mm"}
